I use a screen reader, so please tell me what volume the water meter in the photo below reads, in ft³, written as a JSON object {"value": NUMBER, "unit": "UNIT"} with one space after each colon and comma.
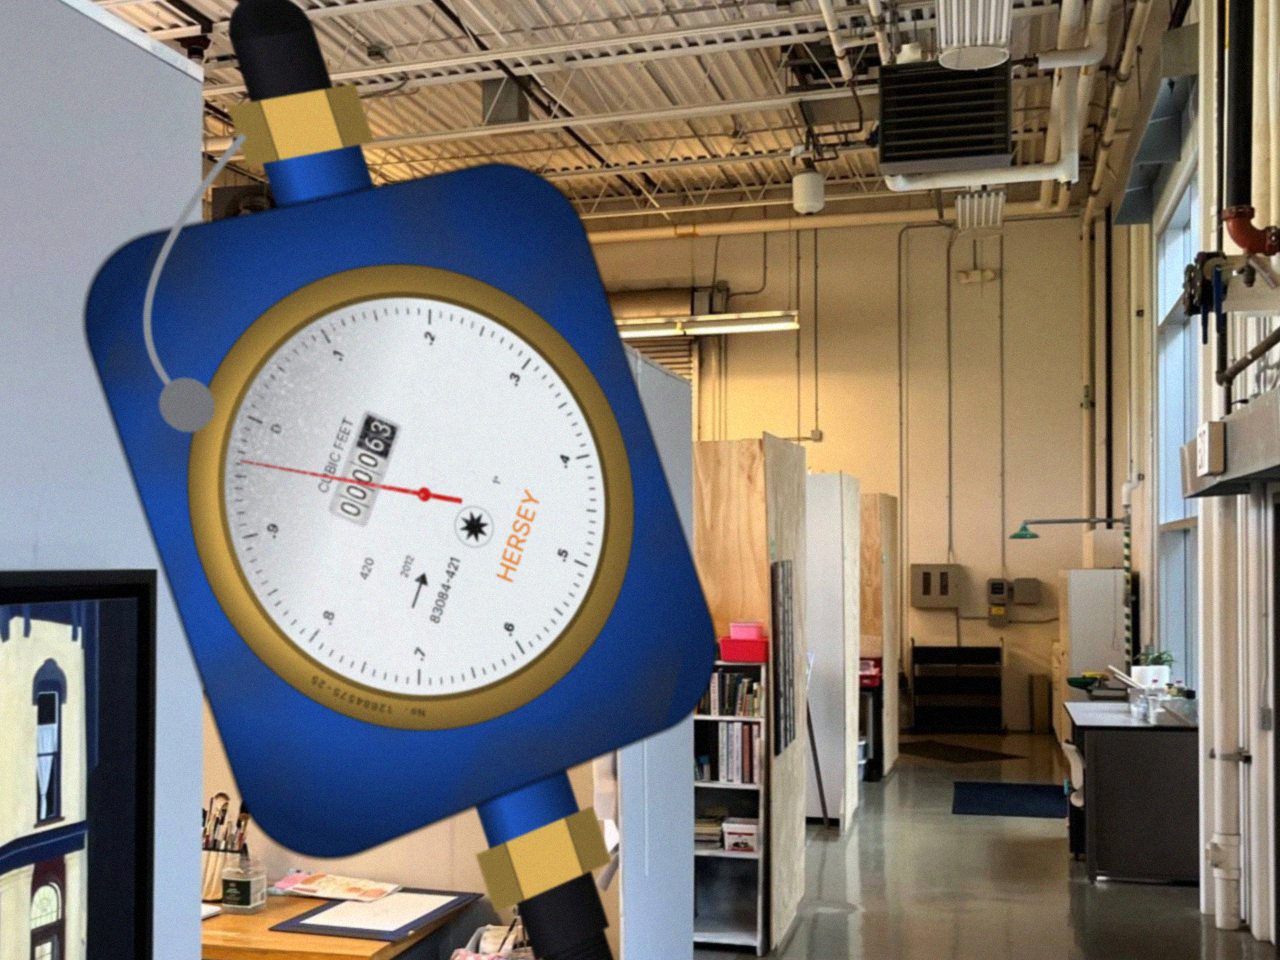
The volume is {"value": 62.96, "unit": "ft³"}
